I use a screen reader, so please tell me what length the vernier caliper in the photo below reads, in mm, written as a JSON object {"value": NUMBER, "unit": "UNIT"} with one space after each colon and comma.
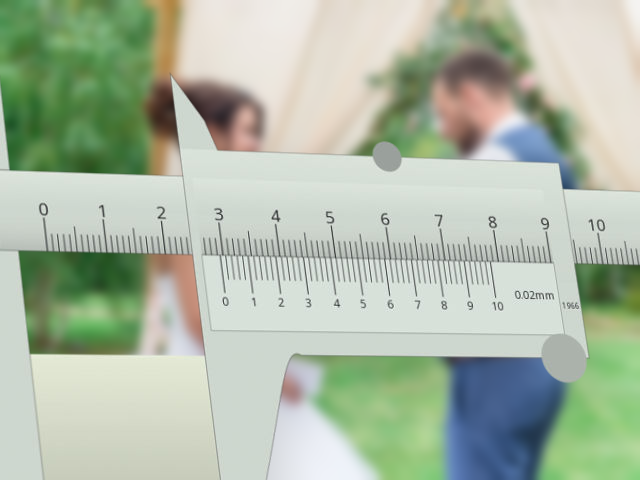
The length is {"value": 29.5, "unit": "mm"}
